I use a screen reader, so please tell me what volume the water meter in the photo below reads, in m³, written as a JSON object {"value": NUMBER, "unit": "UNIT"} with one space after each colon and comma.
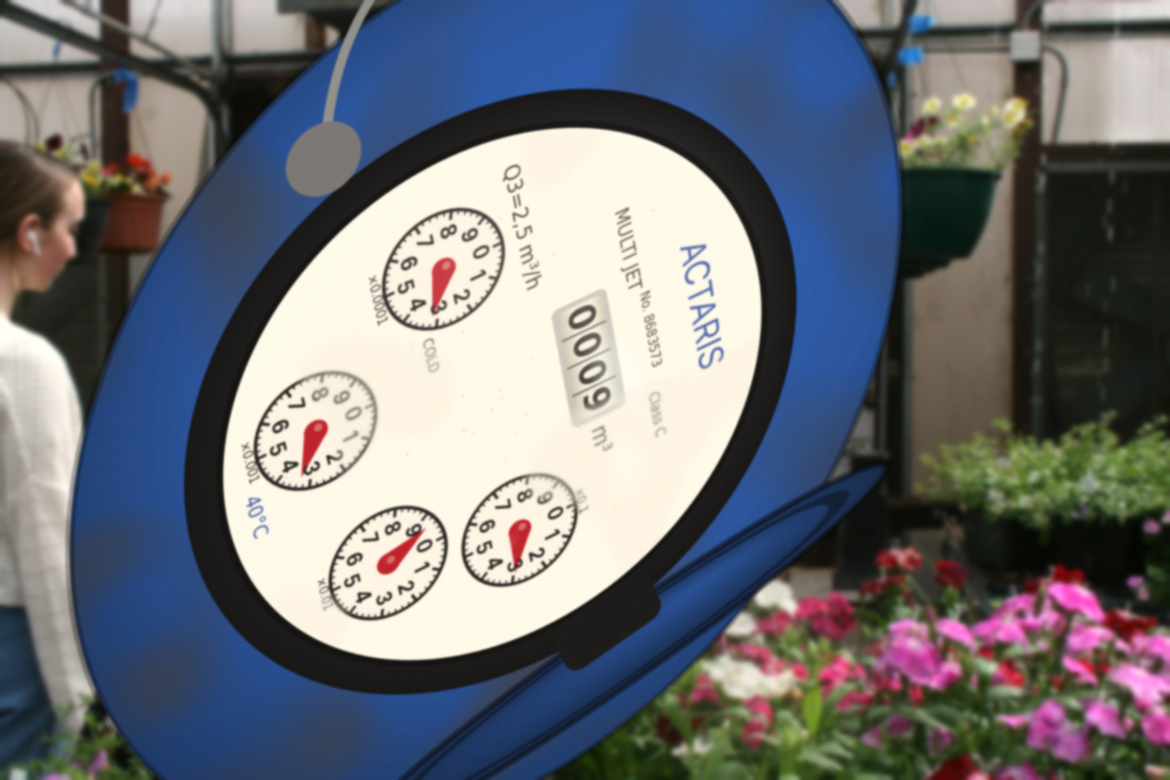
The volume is {"value": 9.2933, "unit": "m³"}
